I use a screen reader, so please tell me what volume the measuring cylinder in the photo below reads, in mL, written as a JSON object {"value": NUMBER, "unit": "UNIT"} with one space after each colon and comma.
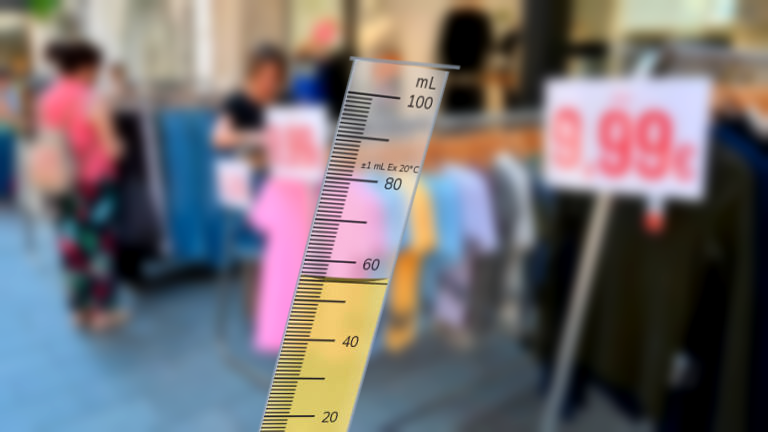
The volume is {"value": 55, "unit": "mL"}
